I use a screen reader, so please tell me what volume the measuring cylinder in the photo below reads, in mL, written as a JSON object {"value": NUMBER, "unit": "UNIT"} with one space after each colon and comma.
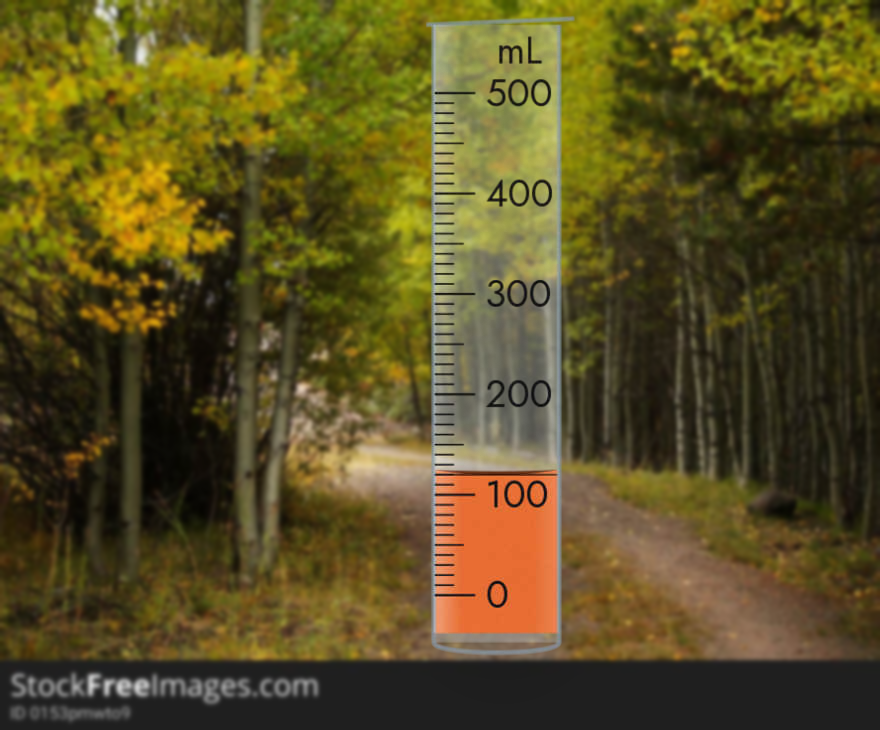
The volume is {"value": 120, "unit": "mL"}
